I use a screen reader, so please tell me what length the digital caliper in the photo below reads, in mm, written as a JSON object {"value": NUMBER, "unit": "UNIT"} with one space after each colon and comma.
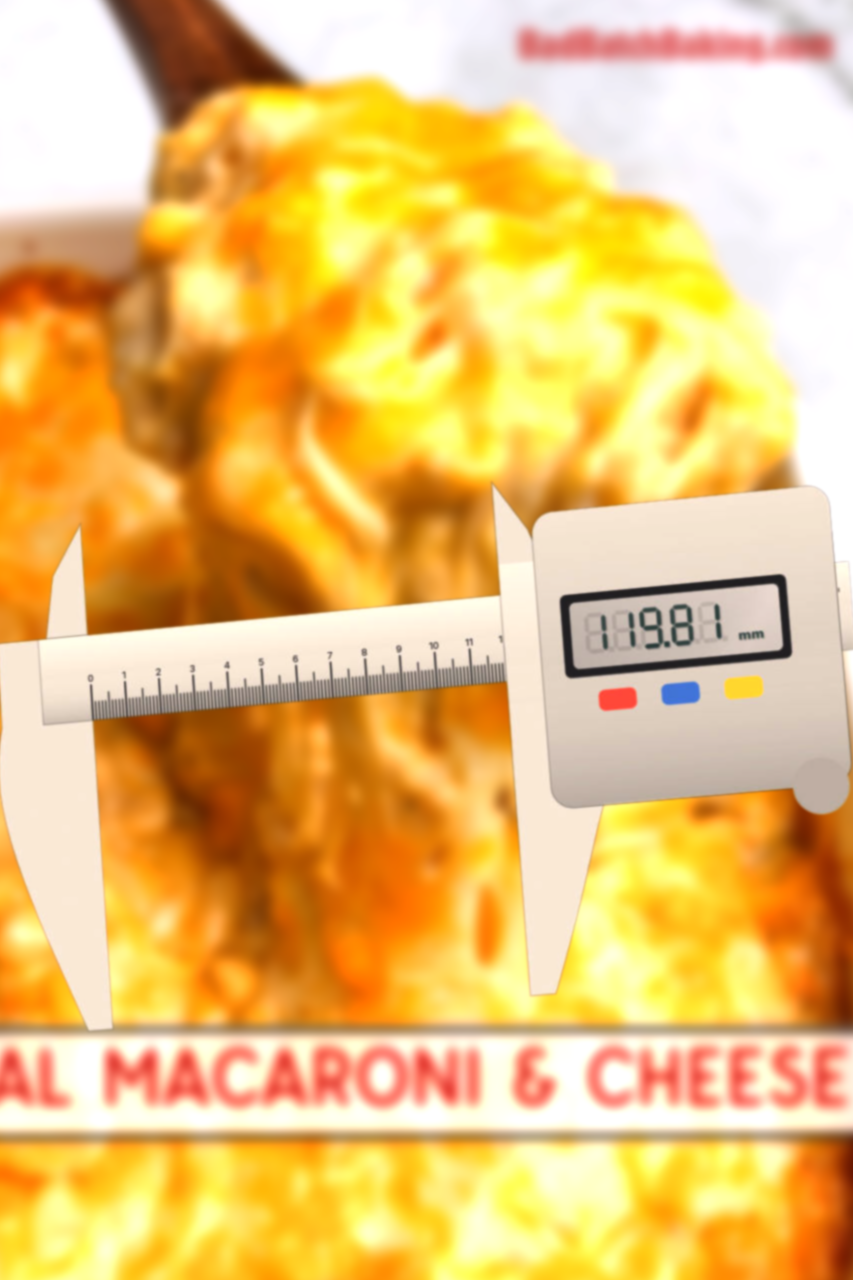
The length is {"value": 119.81, "unit": "mm"}
